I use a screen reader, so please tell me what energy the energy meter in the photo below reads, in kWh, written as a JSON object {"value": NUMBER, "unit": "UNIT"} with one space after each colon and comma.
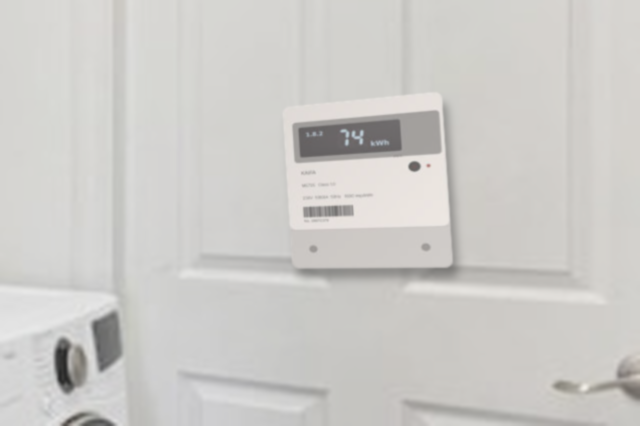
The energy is {"value": 74, "unit": "kWh"}
